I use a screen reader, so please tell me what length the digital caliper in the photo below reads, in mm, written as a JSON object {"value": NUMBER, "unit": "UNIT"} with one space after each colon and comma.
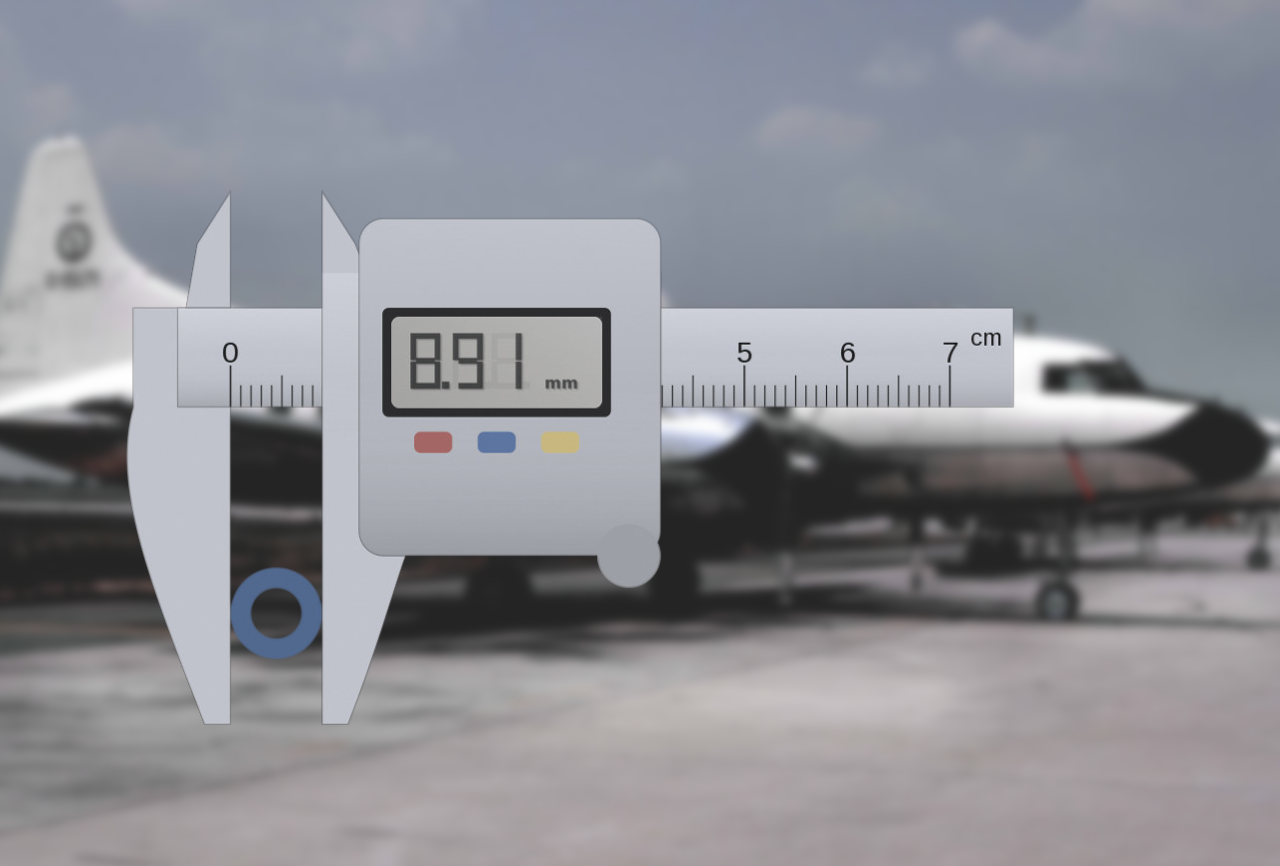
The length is {"value": 8.91, "unit": "mm"}
